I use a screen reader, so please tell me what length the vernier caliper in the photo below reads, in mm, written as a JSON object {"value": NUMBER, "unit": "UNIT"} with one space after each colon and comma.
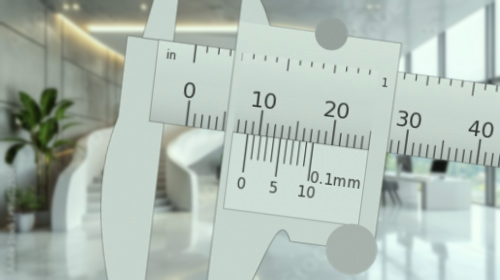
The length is {"value": 8.4, "unit": "mm"}
